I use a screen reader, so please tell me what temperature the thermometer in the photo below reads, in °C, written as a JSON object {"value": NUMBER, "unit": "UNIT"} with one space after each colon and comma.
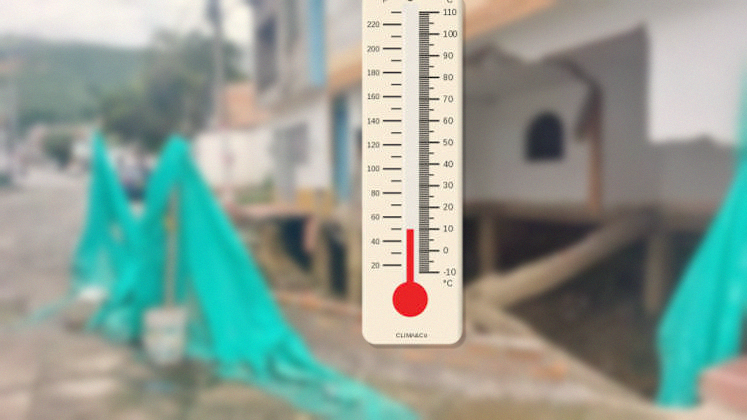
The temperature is {"value": 10, "unit": "°C"}
